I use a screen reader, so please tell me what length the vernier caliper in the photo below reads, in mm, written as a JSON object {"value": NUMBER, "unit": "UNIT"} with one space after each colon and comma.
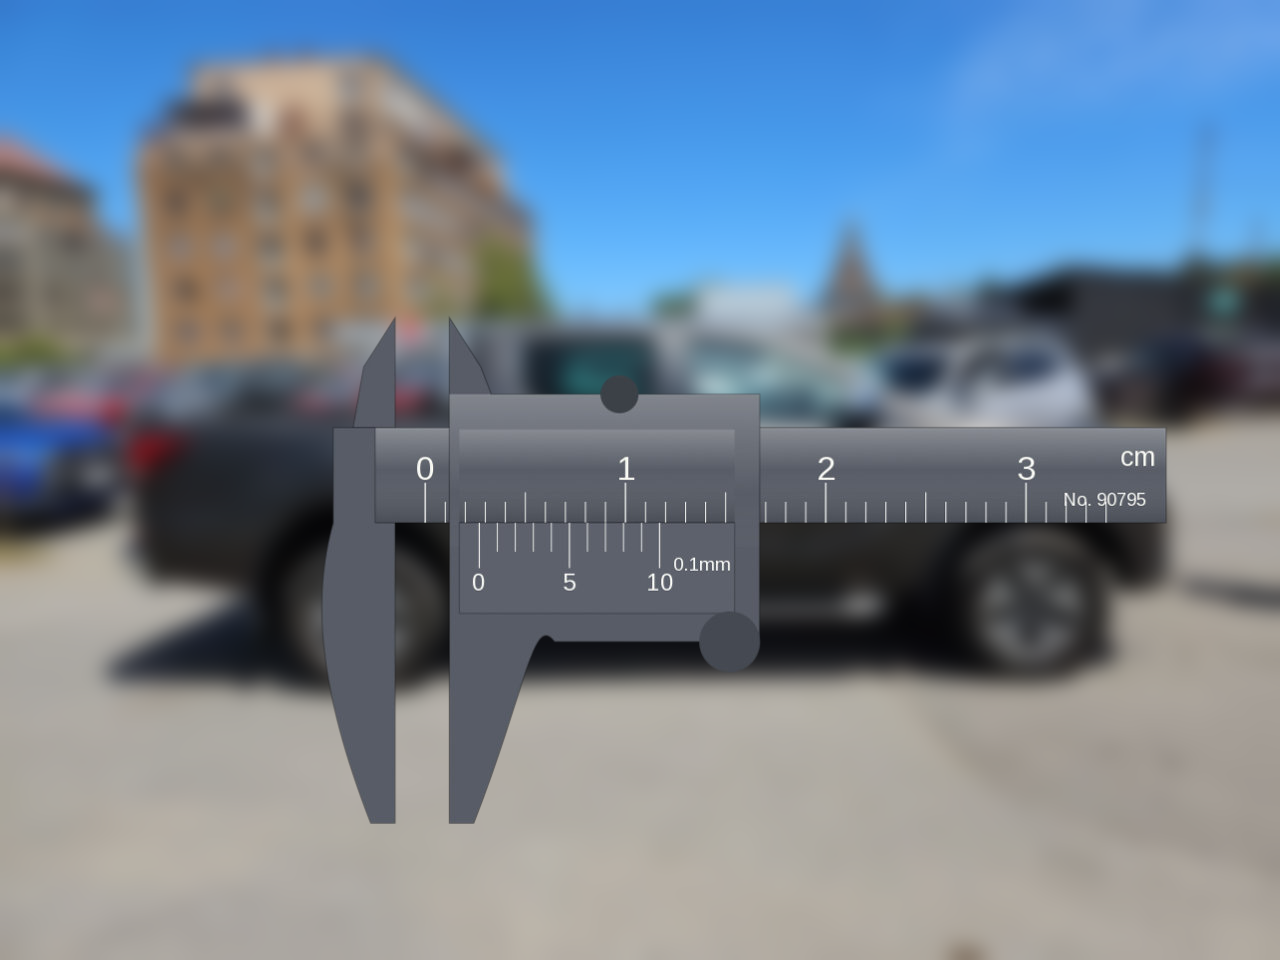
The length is {"value": 2.7, "unit": "mm"}
